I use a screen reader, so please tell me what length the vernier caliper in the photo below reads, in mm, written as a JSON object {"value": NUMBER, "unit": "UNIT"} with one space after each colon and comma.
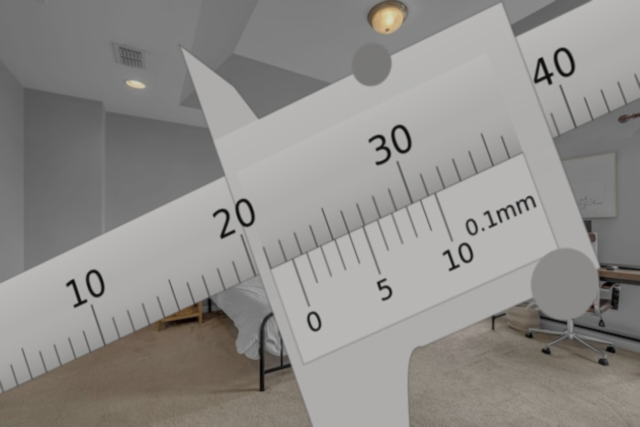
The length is {"value": 22.4, "unit": "mm"}
